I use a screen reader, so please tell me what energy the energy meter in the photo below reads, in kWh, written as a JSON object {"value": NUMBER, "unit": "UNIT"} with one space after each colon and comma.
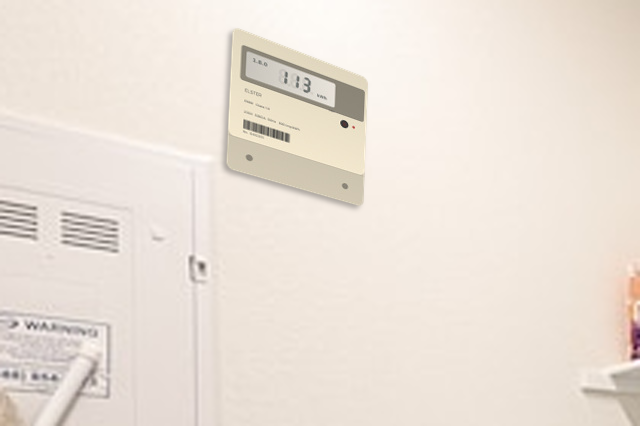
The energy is {"value": 113, "unit": "kWh"}
